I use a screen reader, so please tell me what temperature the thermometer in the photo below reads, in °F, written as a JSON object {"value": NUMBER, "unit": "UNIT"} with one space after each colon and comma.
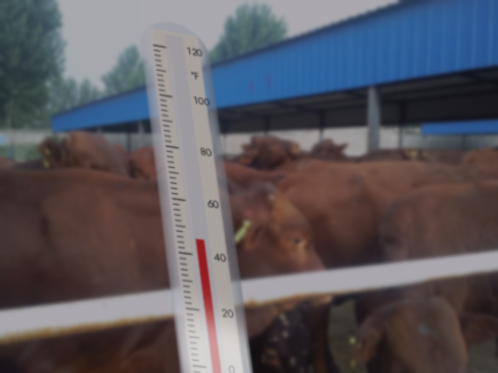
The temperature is {"value": 46, "unit": "°F"}
